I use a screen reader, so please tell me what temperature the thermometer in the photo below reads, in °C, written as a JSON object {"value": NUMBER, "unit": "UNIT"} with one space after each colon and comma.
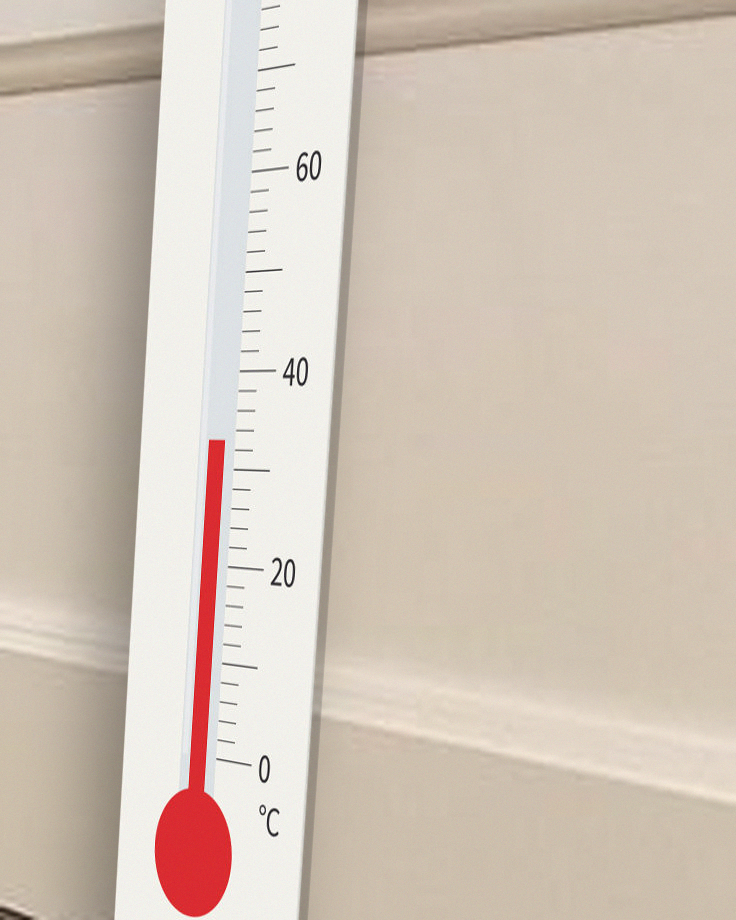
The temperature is {"value": 33, "unit": "°C"}
